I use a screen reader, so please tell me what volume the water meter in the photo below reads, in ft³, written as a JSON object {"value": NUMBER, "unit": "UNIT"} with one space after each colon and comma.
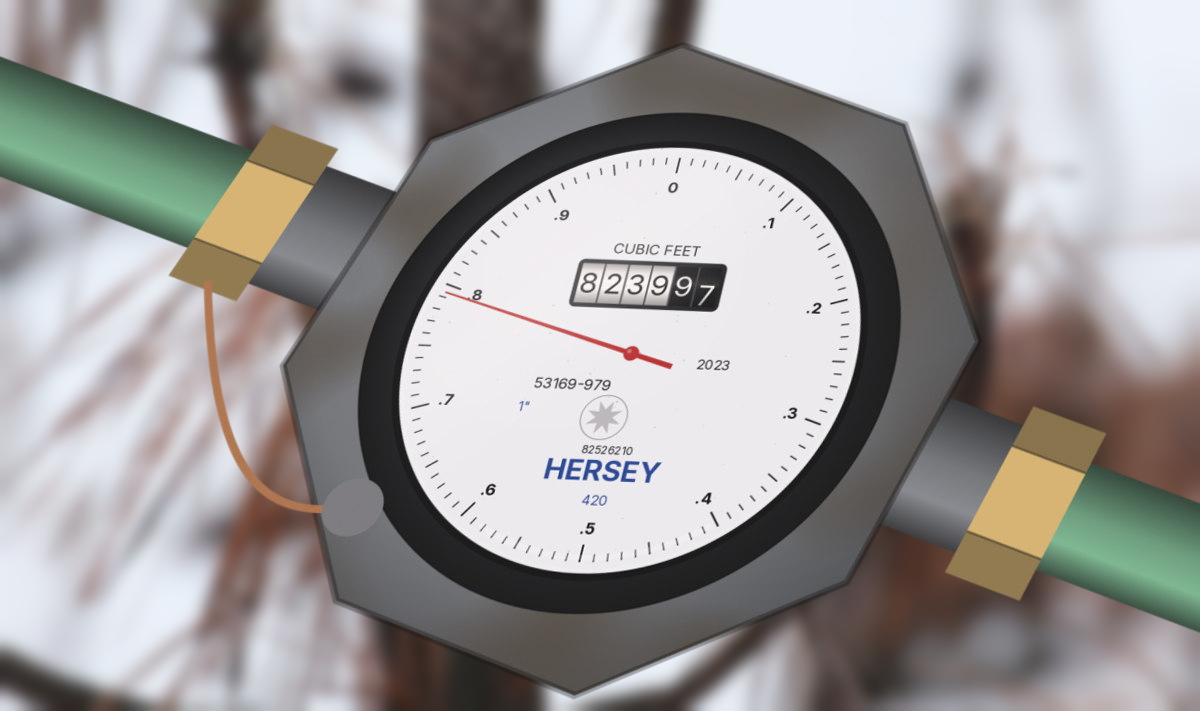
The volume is {"value": 823996.79, "unit": "ft³"}
